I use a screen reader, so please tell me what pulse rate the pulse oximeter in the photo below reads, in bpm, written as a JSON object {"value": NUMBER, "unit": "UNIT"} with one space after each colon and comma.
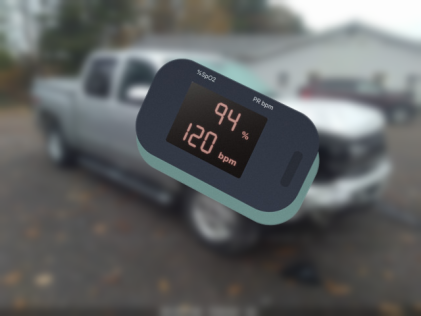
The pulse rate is {"value": 120, "unit": "bpm"}
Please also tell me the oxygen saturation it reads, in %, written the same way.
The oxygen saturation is {"value": 94, "unit": "%"}
